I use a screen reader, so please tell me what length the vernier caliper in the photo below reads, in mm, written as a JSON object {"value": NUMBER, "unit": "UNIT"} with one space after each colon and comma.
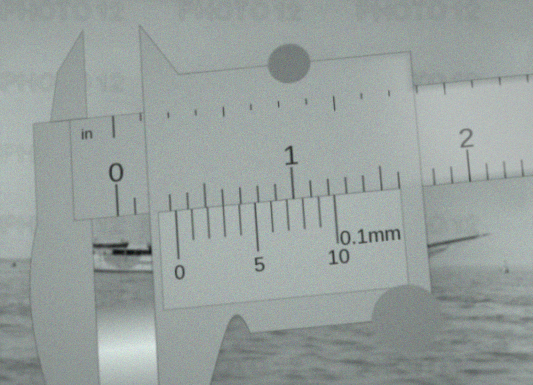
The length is {"value": 3.3, "unit": "mm"}
